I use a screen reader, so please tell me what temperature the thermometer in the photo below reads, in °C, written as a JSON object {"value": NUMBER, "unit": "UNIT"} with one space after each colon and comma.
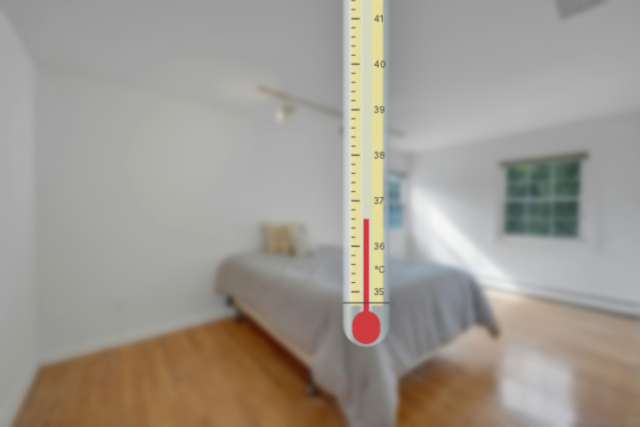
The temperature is {"value": 36.6, "unit": "°C"}
